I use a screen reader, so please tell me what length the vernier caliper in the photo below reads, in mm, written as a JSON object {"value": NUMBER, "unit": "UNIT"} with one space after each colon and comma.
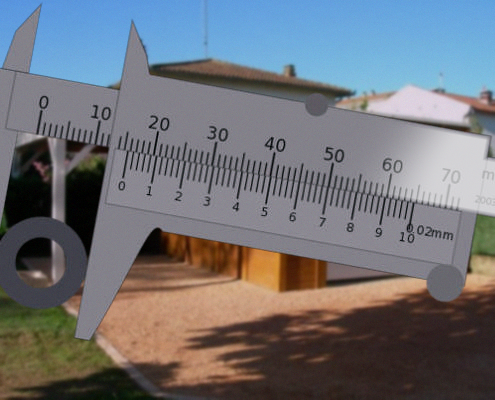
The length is {"value": 15.6, "unit": "mm"}
